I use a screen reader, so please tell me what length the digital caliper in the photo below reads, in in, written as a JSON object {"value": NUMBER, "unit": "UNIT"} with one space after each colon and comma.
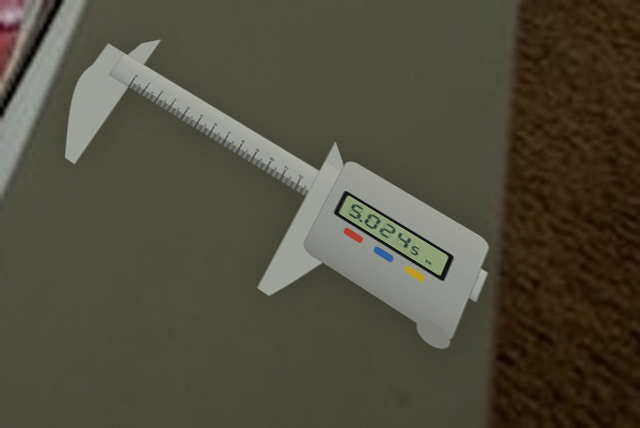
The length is {"value": 5.0245, "unit": "in"}
